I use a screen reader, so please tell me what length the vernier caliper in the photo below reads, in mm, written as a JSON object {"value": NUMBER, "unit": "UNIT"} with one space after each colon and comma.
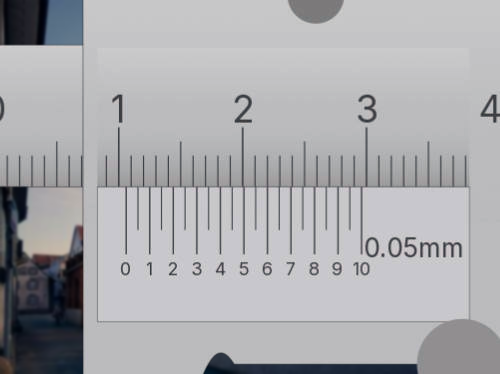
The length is {"value": 10.6, "unit": "mm"}
